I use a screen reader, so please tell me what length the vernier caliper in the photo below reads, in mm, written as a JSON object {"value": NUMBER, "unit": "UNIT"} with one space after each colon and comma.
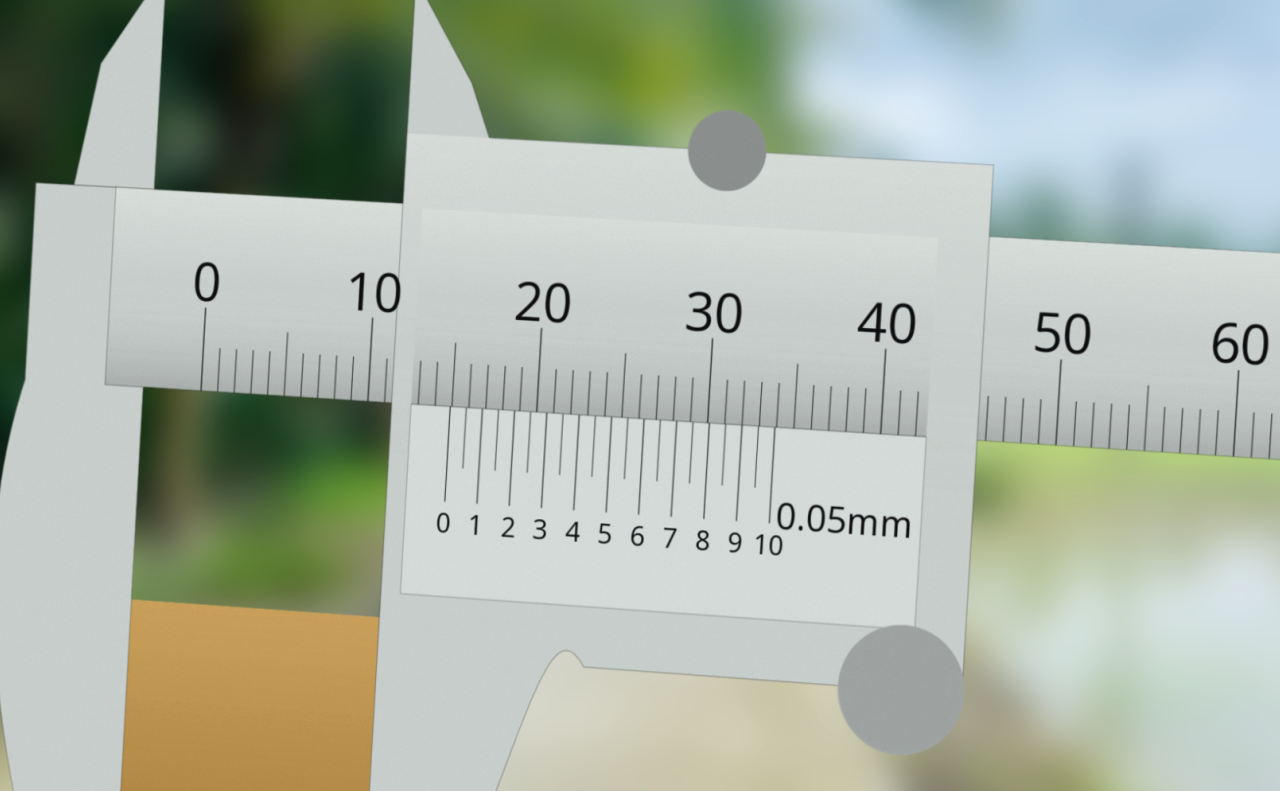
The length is {"value": 14.9, "unit": "mm"}
